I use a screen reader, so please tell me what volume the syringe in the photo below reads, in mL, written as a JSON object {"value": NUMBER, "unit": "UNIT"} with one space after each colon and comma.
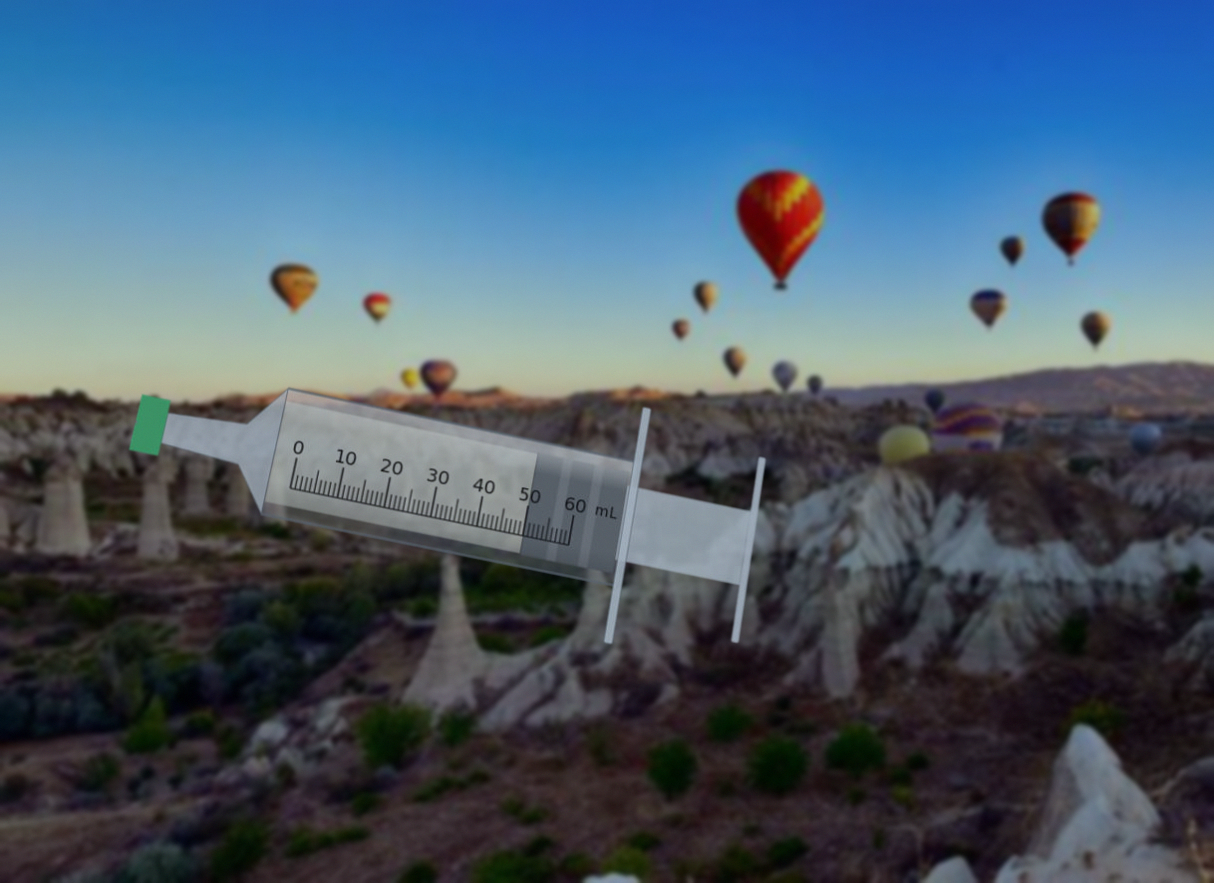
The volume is {"value": 50, "unit": "mL"}
